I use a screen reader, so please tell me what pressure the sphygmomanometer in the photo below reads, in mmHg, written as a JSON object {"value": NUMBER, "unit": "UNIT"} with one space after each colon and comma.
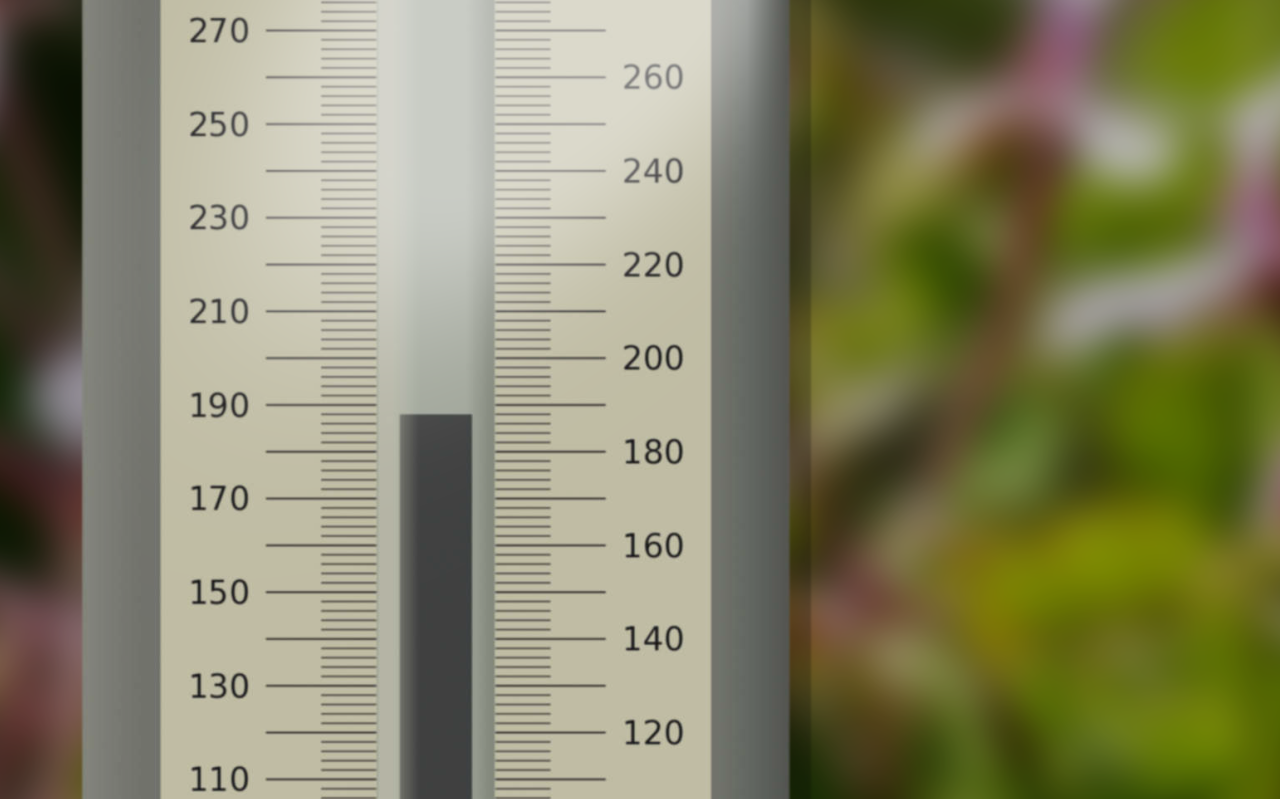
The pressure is {"value": 188, "unit": "mmHg"}
